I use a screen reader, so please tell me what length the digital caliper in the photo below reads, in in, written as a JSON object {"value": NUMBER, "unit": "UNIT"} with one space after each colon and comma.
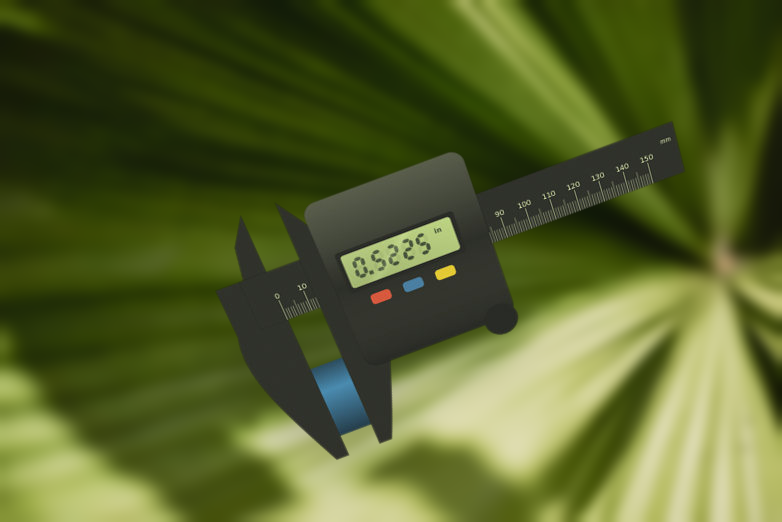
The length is {"value": 0.5225, "unit": "in"}
